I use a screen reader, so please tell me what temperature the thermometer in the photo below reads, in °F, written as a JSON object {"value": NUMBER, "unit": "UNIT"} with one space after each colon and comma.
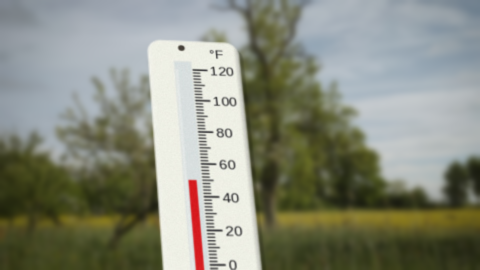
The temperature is {"value": 50, "unit": "°F"}
